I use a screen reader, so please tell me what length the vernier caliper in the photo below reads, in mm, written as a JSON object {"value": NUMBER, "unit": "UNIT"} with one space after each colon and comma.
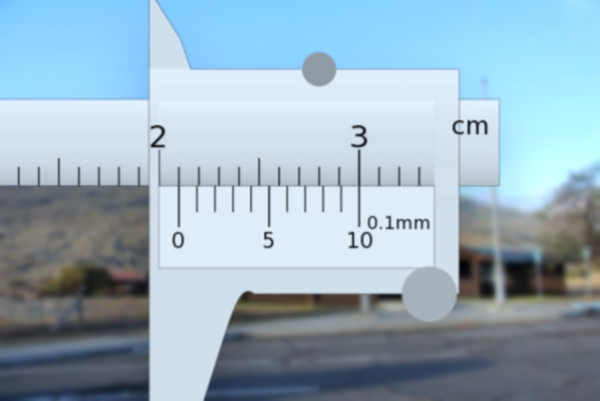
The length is {"value": 21.0, "unit": "mm"}
